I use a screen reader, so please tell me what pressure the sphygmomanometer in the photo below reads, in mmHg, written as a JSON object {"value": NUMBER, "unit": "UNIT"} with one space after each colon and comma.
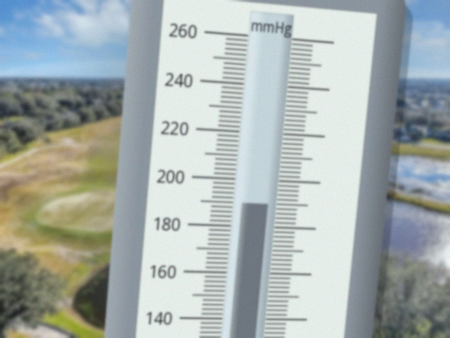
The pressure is {"value": 190, "unit": "mmHg"}
